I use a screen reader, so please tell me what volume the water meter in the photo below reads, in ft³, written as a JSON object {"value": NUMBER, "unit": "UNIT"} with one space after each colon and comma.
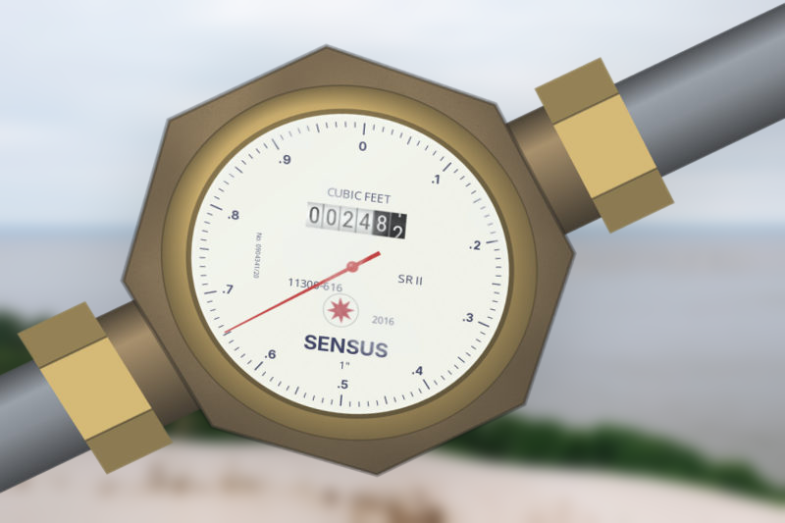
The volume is {"value": 2481.65, "unit": "ft³"}
